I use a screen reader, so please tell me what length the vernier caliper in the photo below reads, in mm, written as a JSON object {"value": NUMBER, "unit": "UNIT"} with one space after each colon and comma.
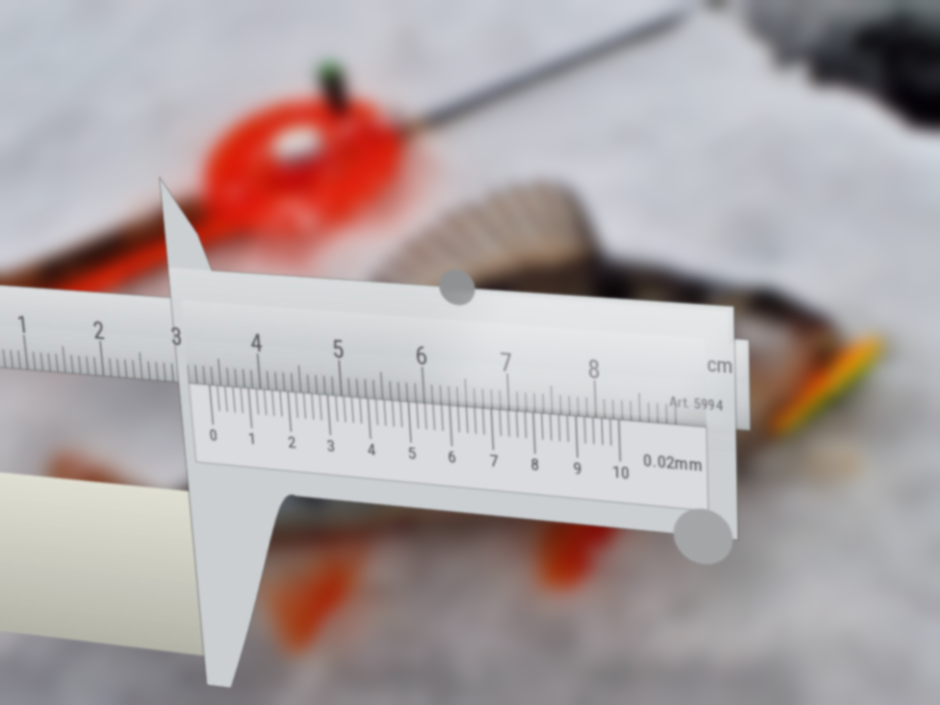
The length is {"value": 33.6, "unit": "mm"}
